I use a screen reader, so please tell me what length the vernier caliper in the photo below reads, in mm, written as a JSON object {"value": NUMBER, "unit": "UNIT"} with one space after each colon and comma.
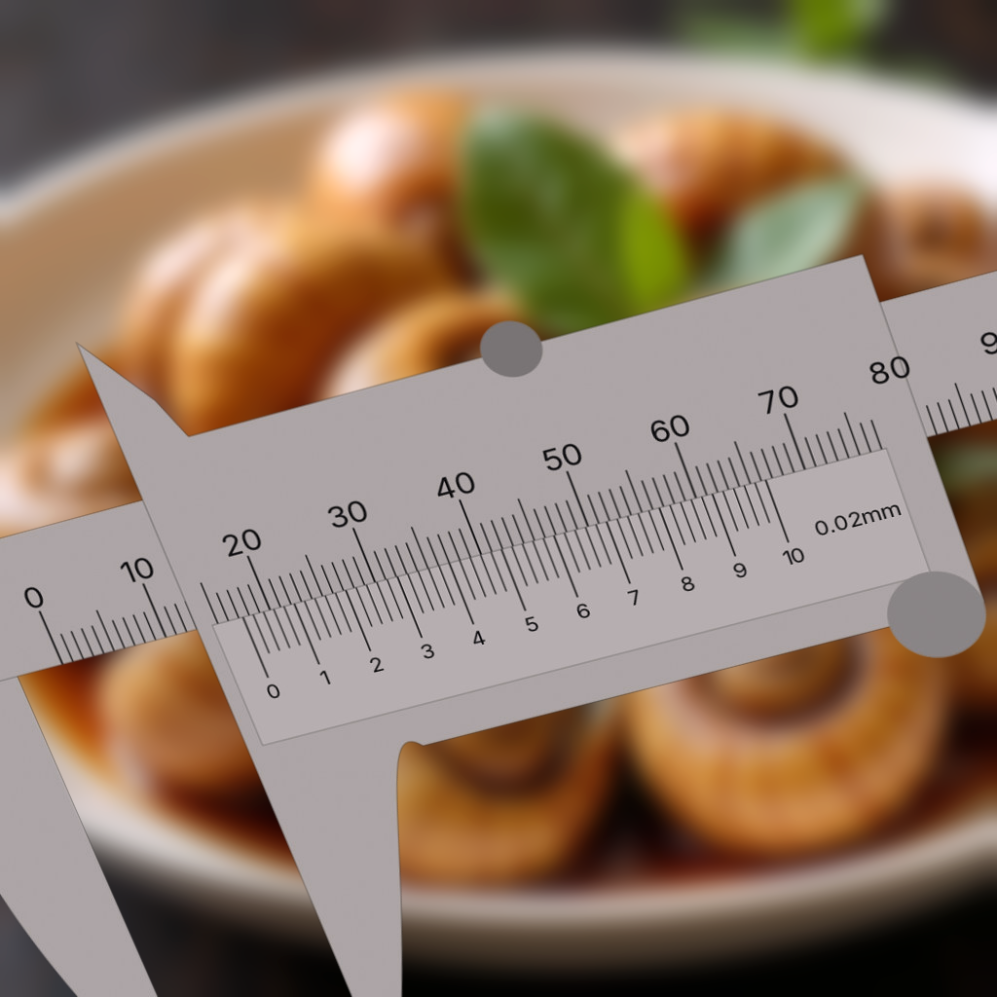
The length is {"value": 17.4, "unit": "mm"}
